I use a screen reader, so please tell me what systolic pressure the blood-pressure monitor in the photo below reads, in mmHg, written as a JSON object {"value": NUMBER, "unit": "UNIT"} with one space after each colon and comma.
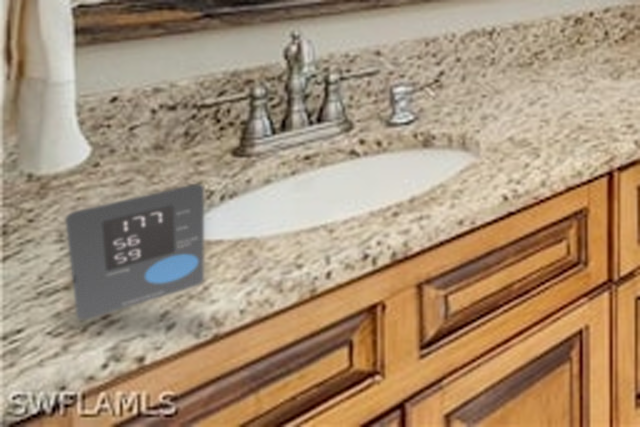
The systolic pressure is {"value": 177, "unit": "mmHg"}
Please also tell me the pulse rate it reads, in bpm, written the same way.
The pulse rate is {"value": 59, "unit": "bpm"}
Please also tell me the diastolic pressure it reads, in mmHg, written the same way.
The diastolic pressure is {"value": 56, "unit": "mmHg"}
